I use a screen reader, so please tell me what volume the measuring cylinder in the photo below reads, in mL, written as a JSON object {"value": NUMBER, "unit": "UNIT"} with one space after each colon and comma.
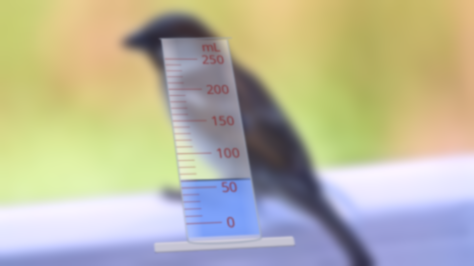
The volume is {"value": 60, "unit": "mL"}
